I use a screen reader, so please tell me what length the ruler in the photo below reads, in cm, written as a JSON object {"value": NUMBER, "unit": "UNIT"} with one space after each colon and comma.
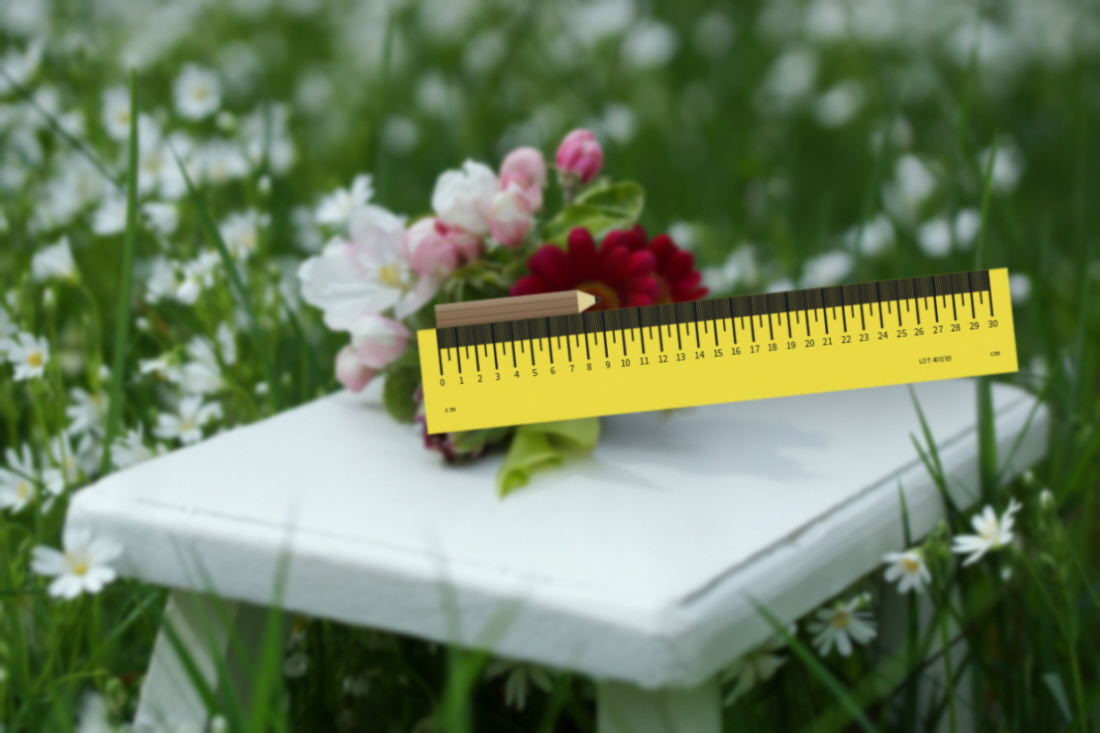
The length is {"value": 9, "unit": "cm"}
